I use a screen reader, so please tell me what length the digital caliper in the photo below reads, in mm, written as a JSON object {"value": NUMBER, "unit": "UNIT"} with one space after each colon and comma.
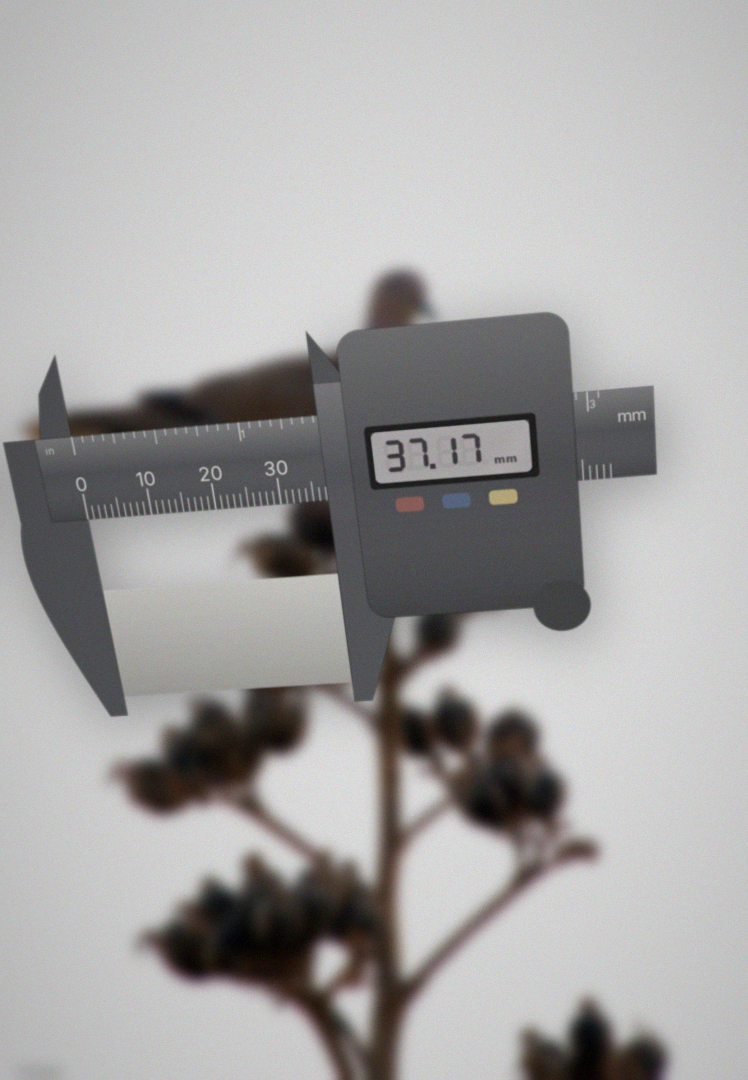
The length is {"value": 37.17, "unit": "mm"}
